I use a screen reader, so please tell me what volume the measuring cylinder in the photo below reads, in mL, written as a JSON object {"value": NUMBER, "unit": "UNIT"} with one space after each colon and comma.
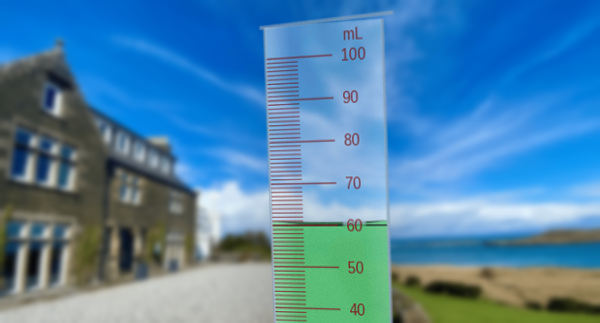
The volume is {"value": 60, "unit": "mL"}
